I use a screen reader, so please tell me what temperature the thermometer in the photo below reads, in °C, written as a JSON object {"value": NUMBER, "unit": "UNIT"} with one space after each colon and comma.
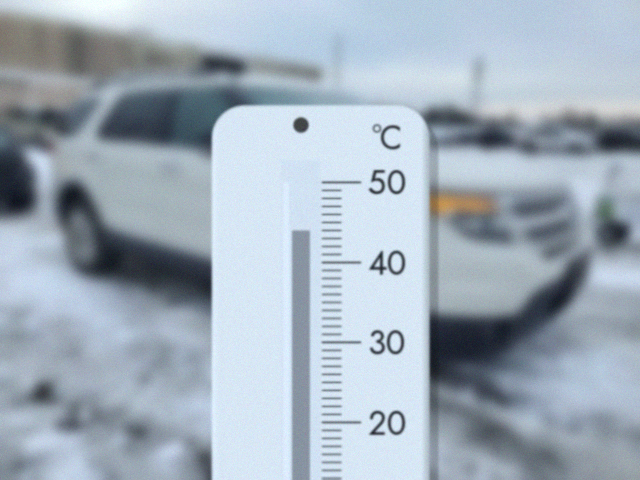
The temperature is {"value": 44, "unit": "°C"}
